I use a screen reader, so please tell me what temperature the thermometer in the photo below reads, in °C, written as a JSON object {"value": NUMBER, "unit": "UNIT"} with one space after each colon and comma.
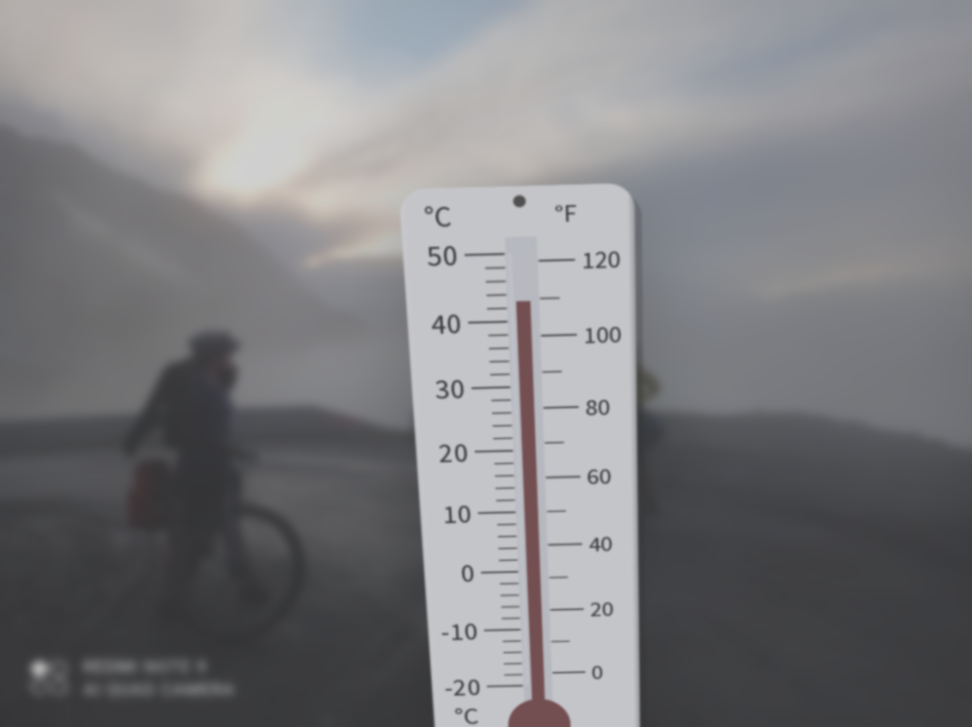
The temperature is {"value": 43, "unit": "°C"}
